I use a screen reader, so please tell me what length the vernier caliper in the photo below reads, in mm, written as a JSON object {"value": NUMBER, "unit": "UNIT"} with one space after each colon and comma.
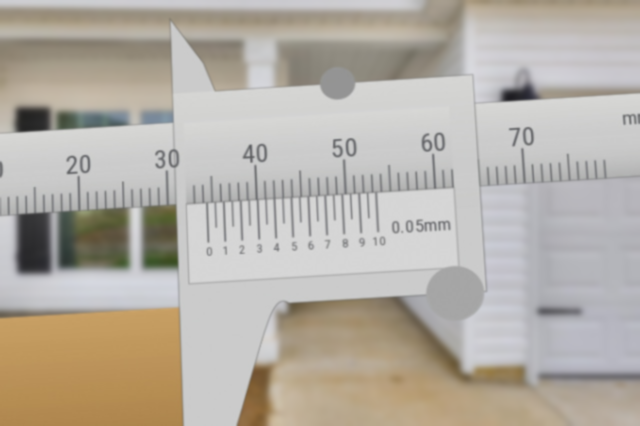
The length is {"value": 34.4, "unit": "mm"}
